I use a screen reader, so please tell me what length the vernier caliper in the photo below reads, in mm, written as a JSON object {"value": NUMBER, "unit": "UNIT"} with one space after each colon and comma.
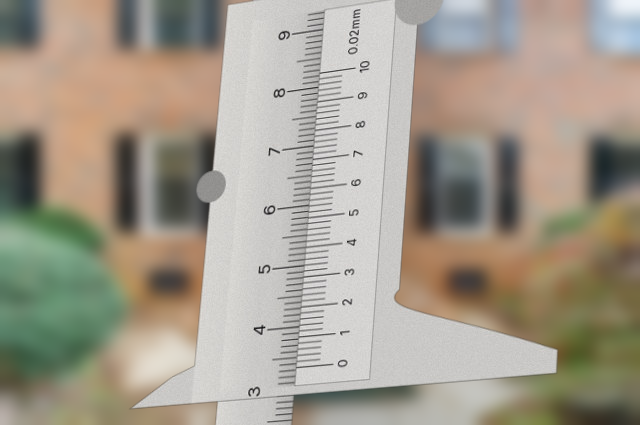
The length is {"value": 33.4, "unit": "mm"}
